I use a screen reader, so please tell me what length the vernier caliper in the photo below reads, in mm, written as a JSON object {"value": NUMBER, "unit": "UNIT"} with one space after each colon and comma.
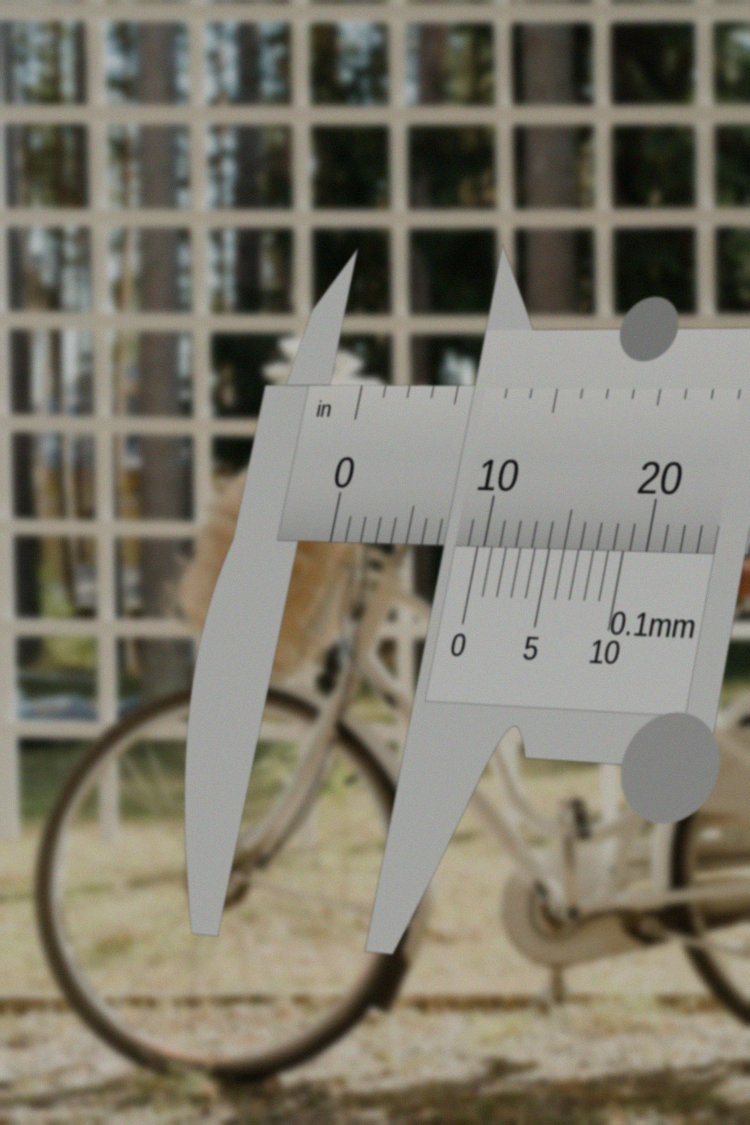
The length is {"value": 9.6, "unit": "mm"}
